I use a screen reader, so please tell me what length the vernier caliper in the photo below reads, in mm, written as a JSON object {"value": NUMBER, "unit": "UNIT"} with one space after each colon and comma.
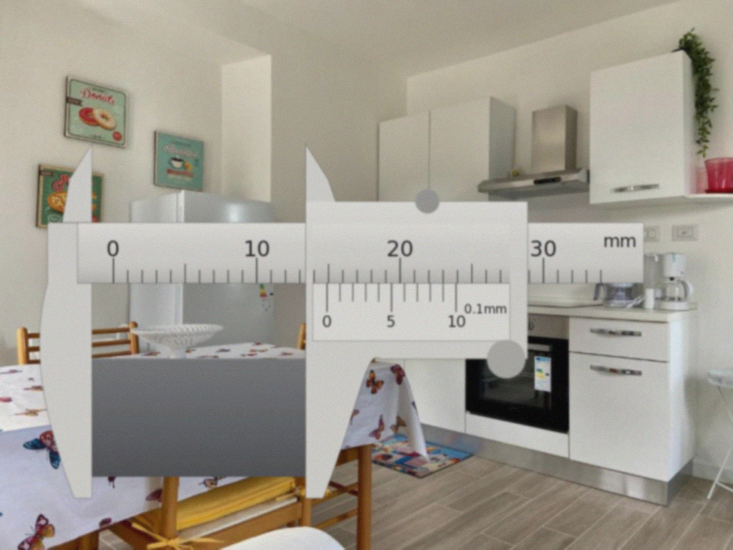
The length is {"value": 14.9, "unit": "mm"}
